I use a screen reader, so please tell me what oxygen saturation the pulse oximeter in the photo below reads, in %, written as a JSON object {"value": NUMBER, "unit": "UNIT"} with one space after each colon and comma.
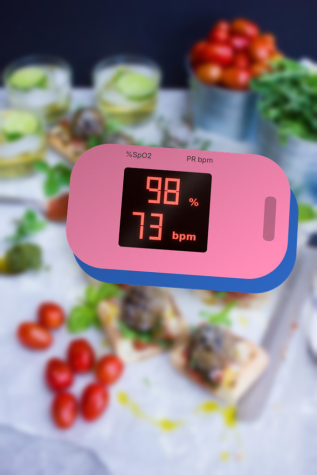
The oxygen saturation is {"value": 98, "unit": "%"}
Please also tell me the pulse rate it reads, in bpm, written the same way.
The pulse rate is {"value": 73, "unit": "bpm"}
